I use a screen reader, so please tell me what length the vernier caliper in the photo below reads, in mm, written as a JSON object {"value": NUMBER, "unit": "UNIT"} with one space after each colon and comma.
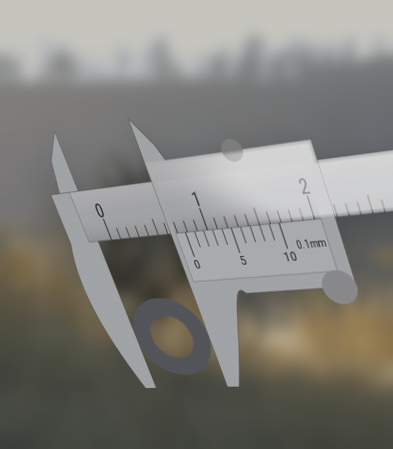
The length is {"value": 7.8, "unit": "mm"}
